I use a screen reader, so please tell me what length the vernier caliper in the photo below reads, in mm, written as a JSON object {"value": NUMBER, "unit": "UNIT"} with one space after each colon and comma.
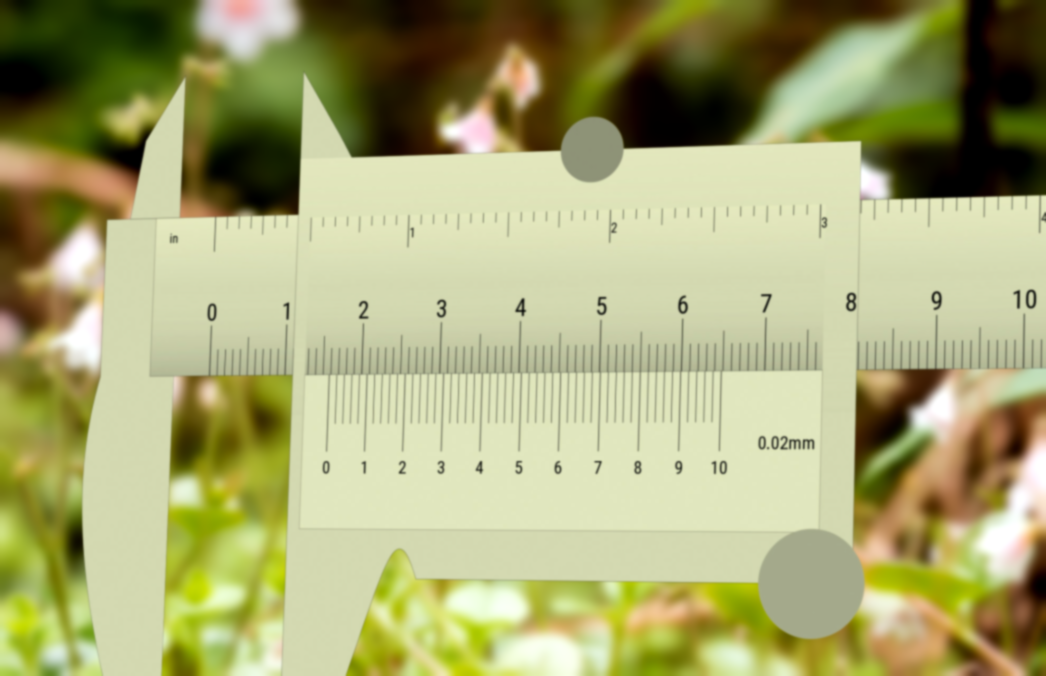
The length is {"value": 15.8, "unit": "mm"}
